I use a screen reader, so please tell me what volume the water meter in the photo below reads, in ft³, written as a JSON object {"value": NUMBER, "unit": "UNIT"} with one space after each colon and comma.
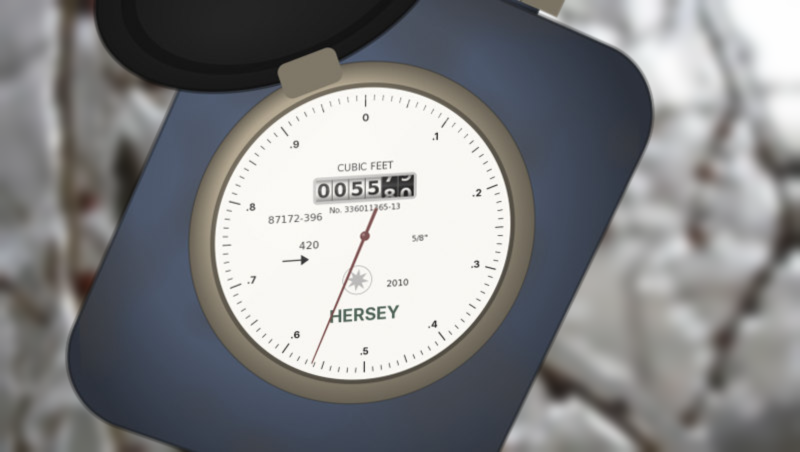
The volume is {"value": 5579.56, "unit": "ft³"}
